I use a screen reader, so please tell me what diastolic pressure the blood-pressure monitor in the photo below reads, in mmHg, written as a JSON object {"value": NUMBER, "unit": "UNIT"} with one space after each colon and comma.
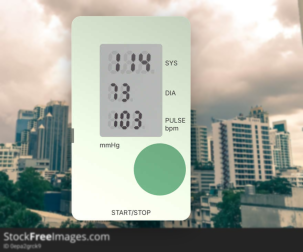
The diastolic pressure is {"value": 73, "unit": "mmHg"}
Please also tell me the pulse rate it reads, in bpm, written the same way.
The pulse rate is {"value": 103, "unit": "bpm"}
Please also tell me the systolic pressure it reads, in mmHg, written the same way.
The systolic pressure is {"value": 114, "unit": "mmHg"}
